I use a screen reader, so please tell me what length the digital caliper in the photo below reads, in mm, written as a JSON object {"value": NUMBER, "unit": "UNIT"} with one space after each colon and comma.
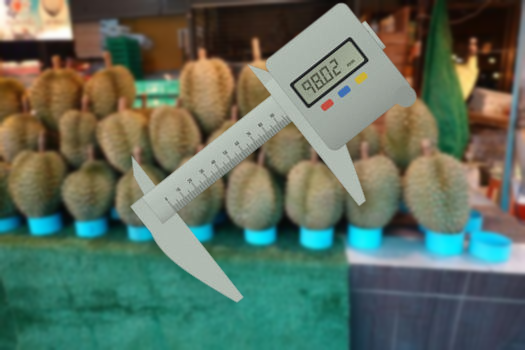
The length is {"value": 98.02, "unit": "mm"}
